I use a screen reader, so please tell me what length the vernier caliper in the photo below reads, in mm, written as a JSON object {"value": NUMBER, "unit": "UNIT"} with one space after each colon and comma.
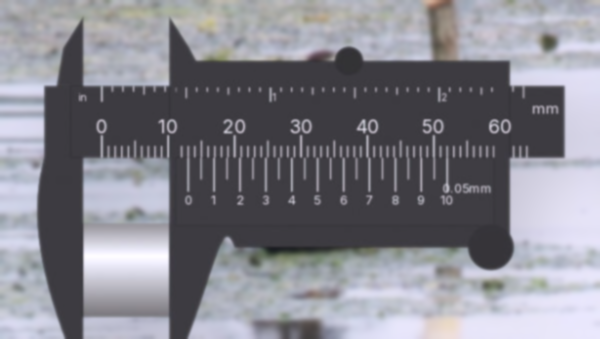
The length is {"value": 13.0, "unit": "mm"}
